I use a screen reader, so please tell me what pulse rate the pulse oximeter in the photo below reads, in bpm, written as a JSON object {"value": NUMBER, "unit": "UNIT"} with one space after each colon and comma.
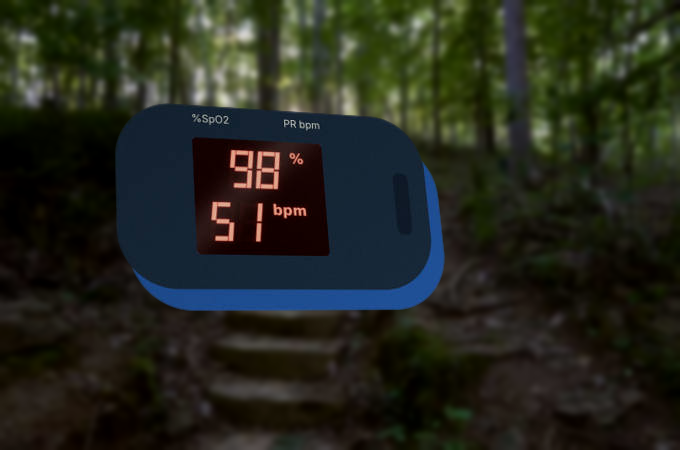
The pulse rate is {"value": 51, "unit": "bpm"}
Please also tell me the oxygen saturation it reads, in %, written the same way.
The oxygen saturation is {"value": 98, "unit": "%"}
